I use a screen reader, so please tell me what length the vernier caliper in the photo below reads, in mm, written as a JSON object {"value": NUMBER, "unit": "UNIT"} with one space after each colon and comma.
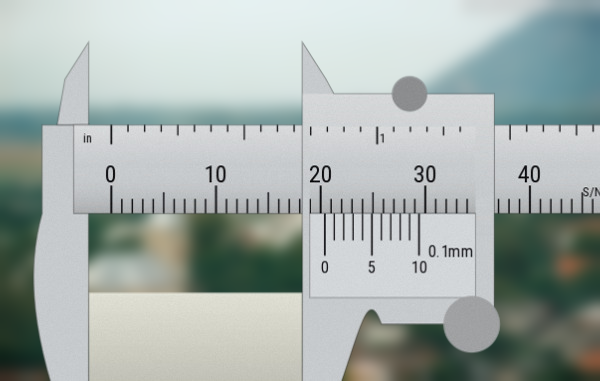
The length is {"value": 20.4, "unit": "mm"}
